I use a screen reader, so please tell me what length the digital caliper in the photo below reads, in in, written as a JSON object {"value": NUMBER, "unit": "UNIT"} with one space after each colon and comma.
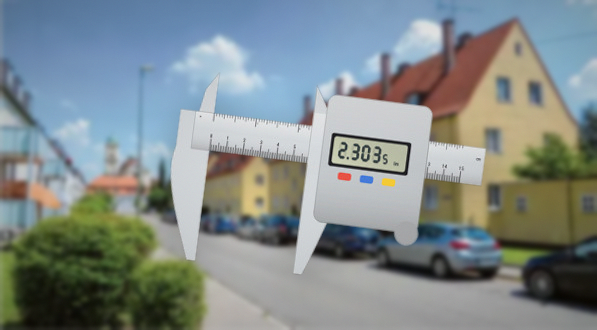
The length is {"value": 2.3035, "unit": "in"}
